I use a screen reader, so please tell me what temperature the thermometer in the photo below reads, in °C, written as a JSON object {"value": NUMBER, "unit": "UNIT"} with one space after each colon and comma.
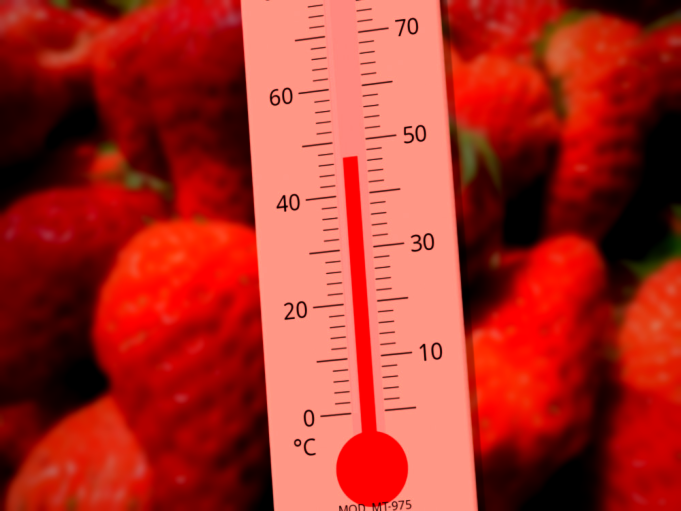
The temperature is {"value": 47, "unit": "°C"}
